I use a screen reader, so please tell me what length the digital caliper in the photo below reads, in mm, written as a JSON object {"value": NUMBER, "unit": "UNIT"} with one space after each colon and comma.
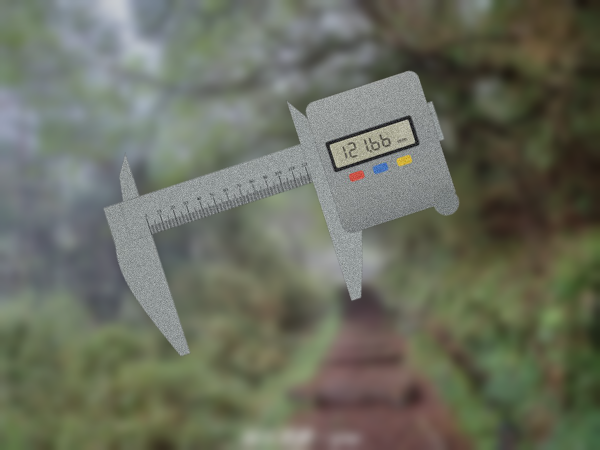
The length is {"value": 121.66, "unit": "mm"}
